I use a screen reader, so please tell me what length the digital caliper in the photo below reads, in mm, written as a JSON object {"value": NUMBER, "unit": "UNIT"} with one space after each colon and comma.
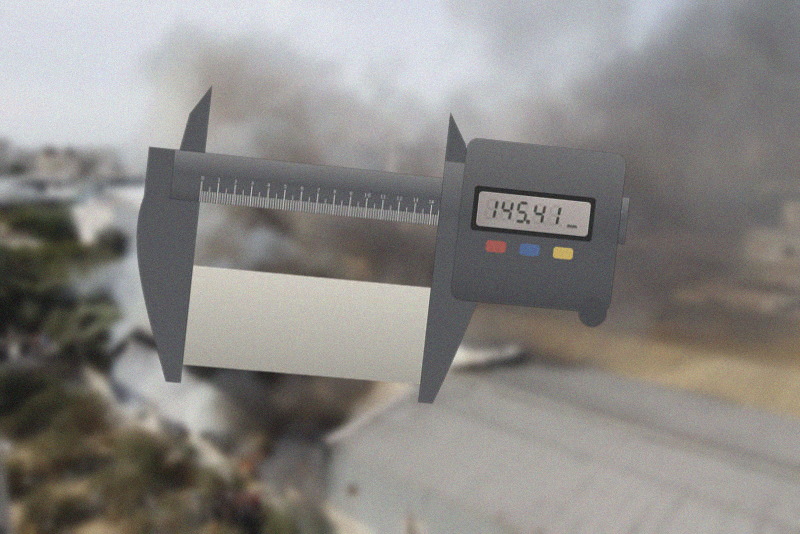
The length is {"value": 145.41, "unit": "mm"}
